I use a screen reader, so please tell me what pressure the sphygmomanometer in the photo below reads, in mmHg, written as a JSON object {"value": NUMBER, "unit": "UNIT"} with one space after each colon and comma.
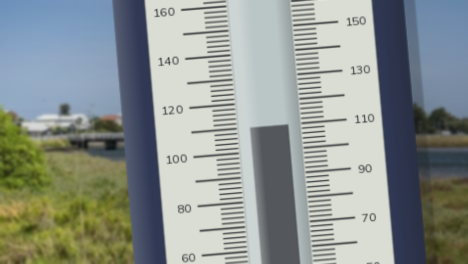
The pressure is {"value": 110, "unit": "mmHg"}
